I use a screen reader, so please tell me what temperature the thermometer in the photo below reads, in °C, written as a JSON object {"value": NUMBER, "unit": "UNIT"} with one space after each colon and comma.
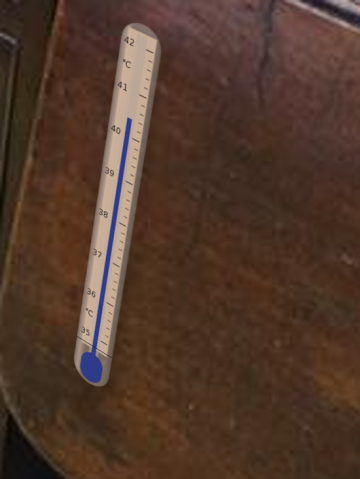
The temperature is {"value": 40.4, "unit": "°C"}
